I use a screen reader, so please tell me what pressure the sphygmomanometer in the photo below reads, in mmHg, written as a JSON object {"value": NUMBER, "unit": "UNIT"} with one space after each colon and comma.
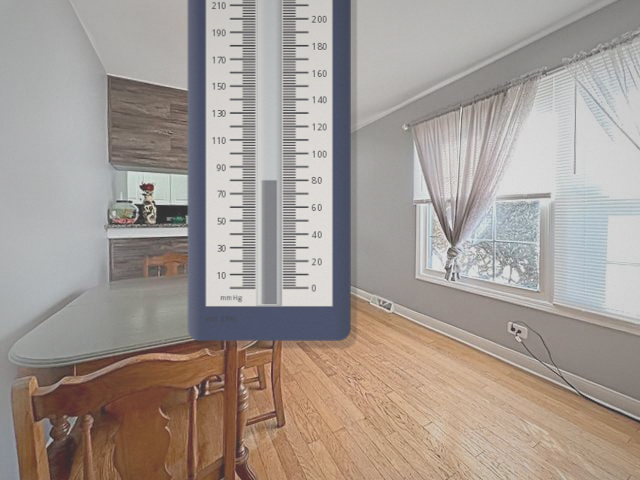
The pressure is {"value": 80, "unit": "mmHg"}
